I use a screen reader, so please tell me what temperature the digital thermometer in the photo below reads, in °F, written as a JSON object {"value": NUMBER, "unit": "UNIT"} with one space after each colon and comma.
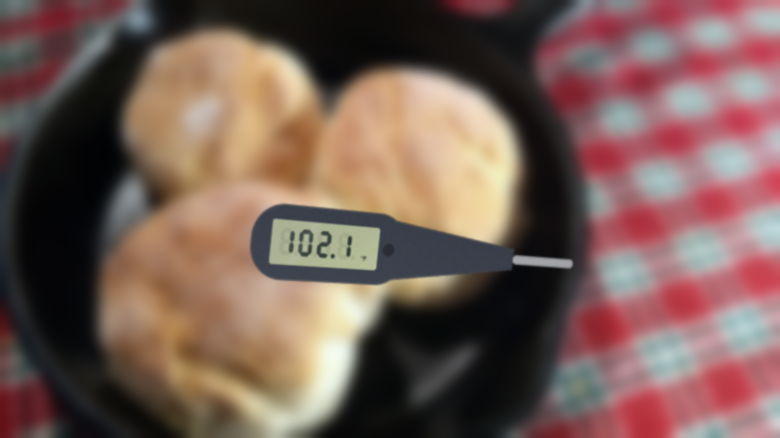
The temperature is {"value": 102.1, "unit": "°F"}
